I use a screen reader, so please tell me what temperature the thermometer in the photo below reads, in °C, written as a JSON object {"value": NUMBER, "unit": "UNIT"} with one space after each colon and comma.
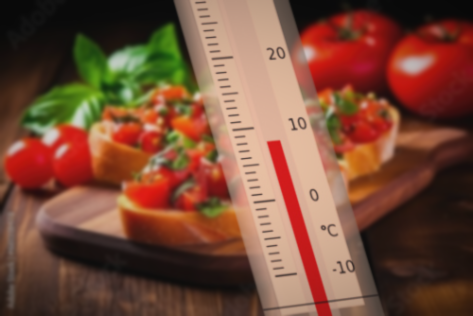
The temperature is {"value": 8, "unit": "°C"}
